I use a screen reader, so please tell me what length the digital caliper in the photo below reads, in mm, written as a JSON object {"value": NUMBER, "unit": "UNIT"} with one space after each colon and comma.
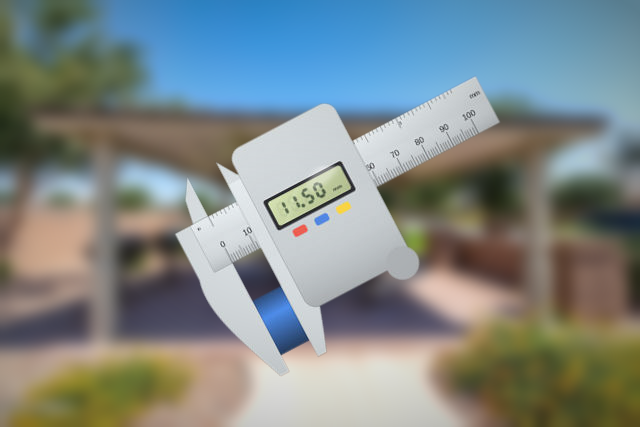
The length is {"value": 11.50, "unit": "mm"}
